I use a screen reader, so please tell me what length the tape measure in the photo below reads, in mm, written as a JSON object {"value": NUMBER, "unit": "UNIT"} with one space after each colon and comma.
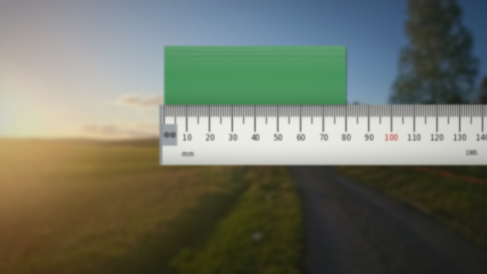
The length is {"value": 80, "unit": "mm"}
